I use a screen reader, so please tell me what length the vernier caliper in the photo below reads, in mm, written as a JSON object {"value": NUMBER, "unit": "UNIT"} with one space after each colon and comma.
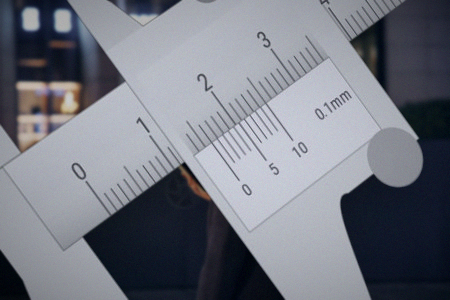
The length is {"value": 16.0, "unit": "mm"}
